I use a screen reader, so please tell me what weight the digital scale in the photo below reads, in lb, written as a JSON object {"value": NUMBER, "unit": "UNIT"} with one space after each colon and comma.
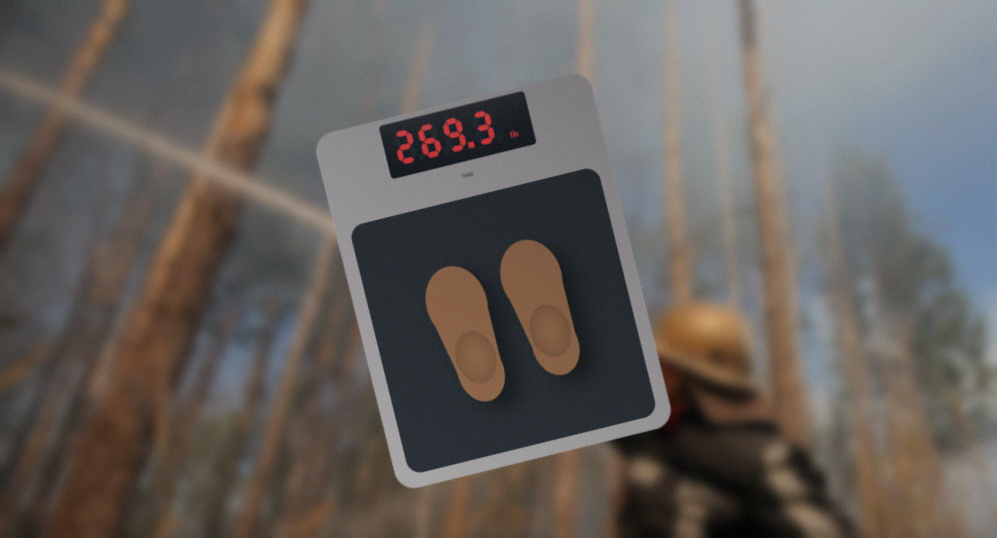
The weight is {"value": 269.3, "unit": "lb"}
